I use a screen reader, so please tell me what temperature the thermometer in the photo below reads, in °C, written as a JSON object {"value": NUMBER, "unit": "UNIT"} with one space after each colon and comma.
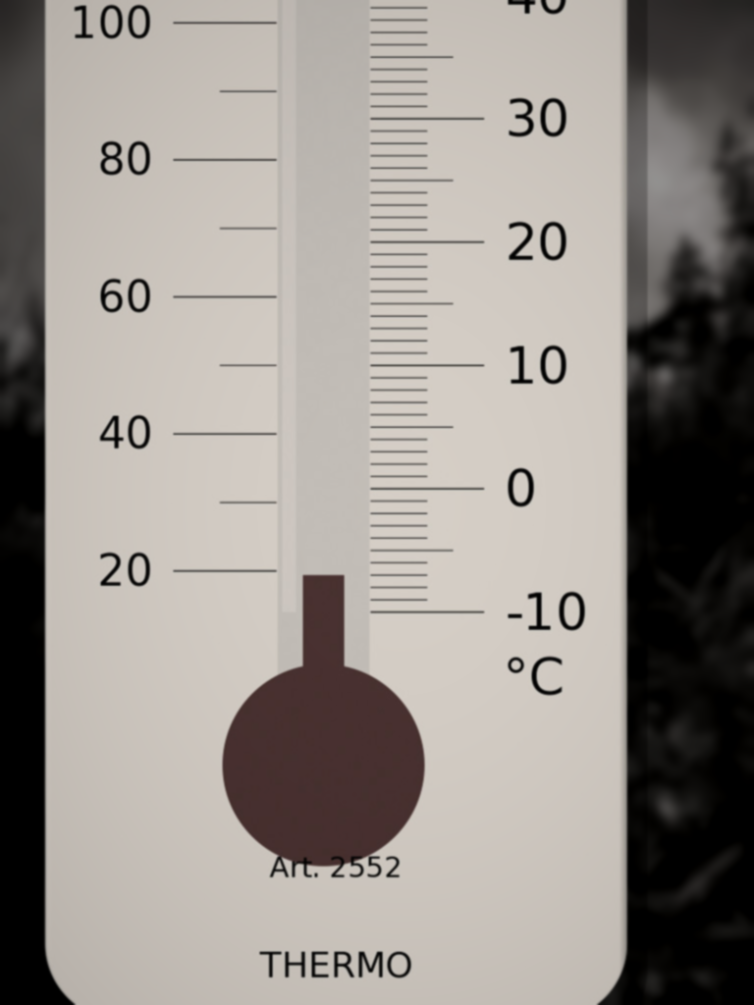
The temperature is {"value": -7, "unit": "°C"}
